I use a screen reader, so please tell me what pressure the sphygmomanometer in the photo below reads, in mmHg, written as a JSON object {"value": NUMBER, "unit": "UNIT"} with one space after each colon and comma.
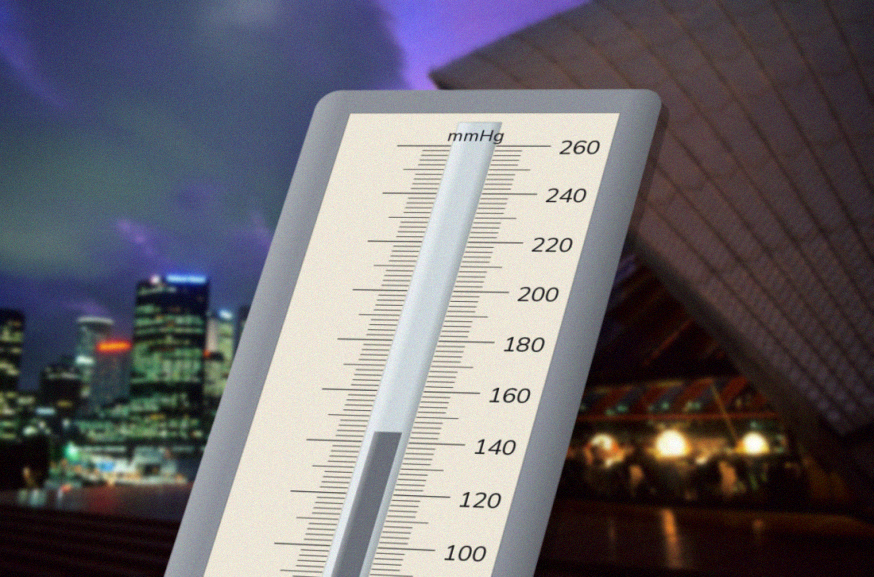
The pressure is {"value": 144, "unit": "mmHg"}
